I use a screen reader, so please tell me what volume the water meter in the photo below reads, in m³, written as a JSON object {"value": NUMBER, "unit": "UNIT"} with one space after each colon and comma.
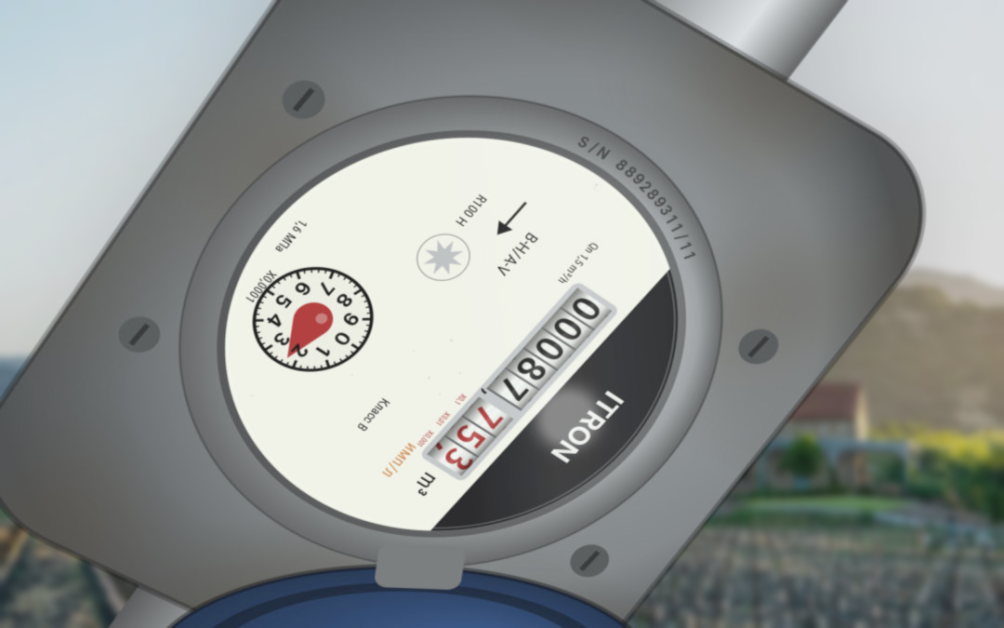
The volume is {"value": 87.7532, "unit": "m³"}
